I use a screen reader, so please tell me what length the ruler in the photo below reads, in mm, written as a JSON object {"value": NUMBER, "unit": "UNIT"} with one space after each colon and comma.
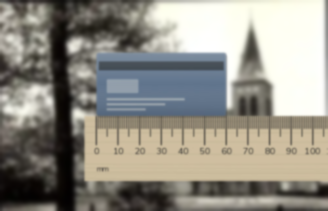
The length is {"value": 60, "unit": "mm"}
